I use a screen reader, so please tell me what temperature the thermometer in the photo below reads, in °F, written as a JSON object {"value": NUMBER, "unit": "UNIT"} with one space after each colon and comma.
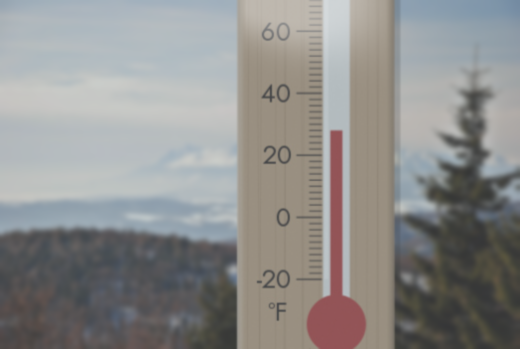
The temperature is {"value": 28, "unit": "°F"}
